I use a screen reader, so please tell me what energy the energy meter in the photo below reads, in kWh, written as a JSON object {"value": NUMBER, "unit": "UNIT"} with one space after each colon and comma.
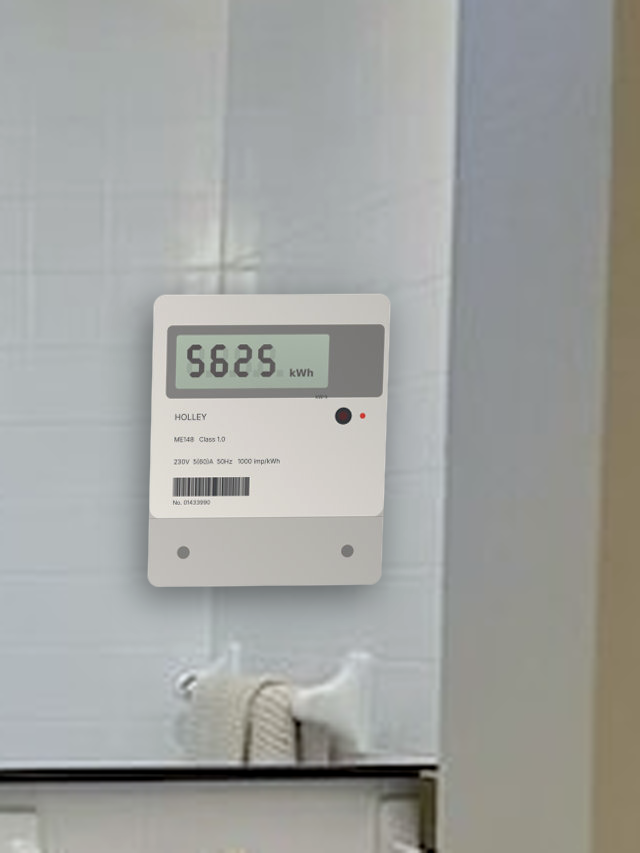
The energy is {"value": 5625, "unit": "kWh"}
